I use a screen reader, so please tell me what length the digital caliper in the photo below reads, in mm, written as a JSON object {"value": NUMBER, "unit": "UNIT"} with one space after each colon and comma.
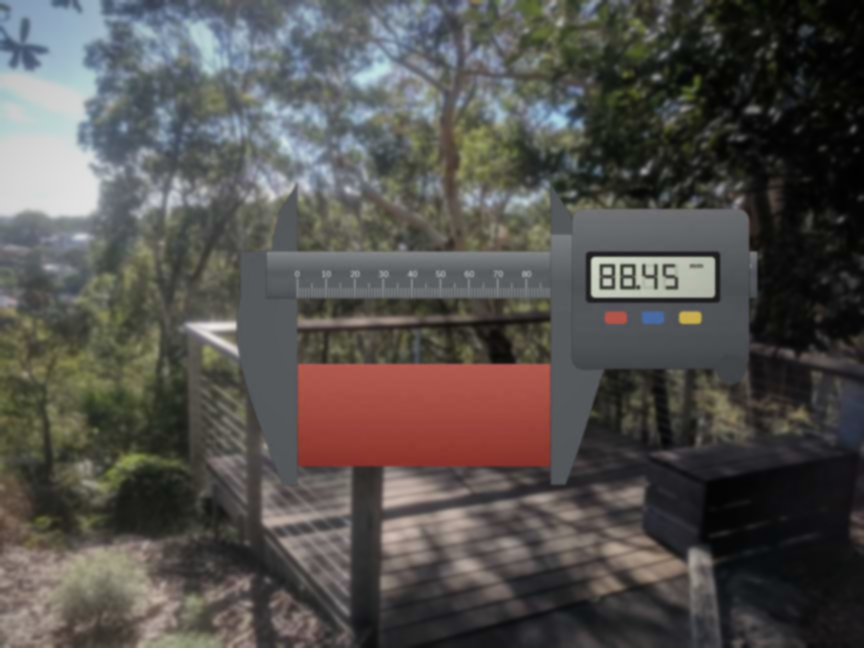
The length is {"value": 88.45, "unit": "mm"}
